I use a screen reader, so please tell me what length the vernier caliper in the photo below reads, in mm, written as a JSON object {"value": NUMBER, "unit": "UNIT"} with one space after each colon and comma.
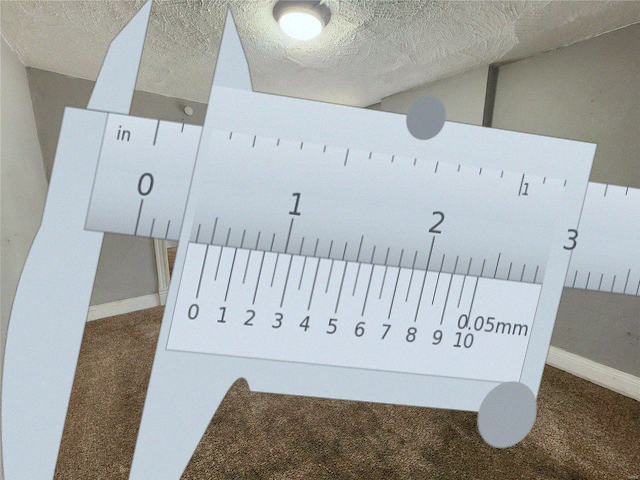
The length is {"value": 4.8, "unit": "mm"}
